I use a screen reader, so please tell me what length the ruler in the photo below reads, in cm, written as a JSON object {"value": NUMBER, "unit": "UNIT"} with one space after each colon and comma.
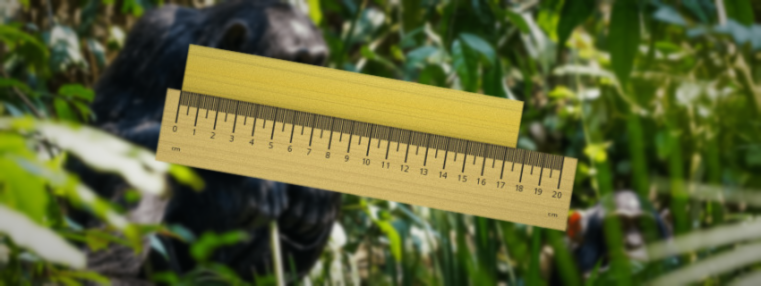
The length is {"value": 17.5, "unit": "cm"}
